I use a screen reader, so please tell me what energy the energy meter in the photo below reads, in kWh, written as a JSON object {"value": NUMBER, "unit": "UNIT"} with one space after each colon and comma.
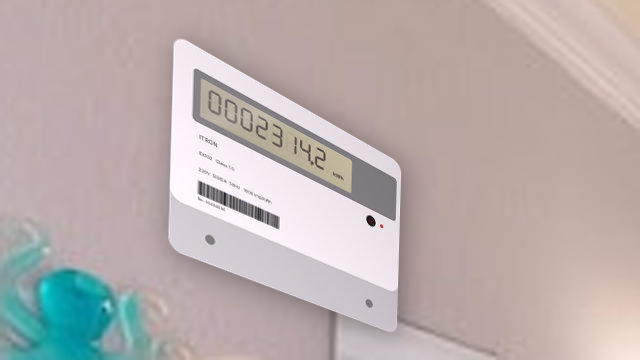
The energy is {"value": 2314.2, "unit": "kWh"}
